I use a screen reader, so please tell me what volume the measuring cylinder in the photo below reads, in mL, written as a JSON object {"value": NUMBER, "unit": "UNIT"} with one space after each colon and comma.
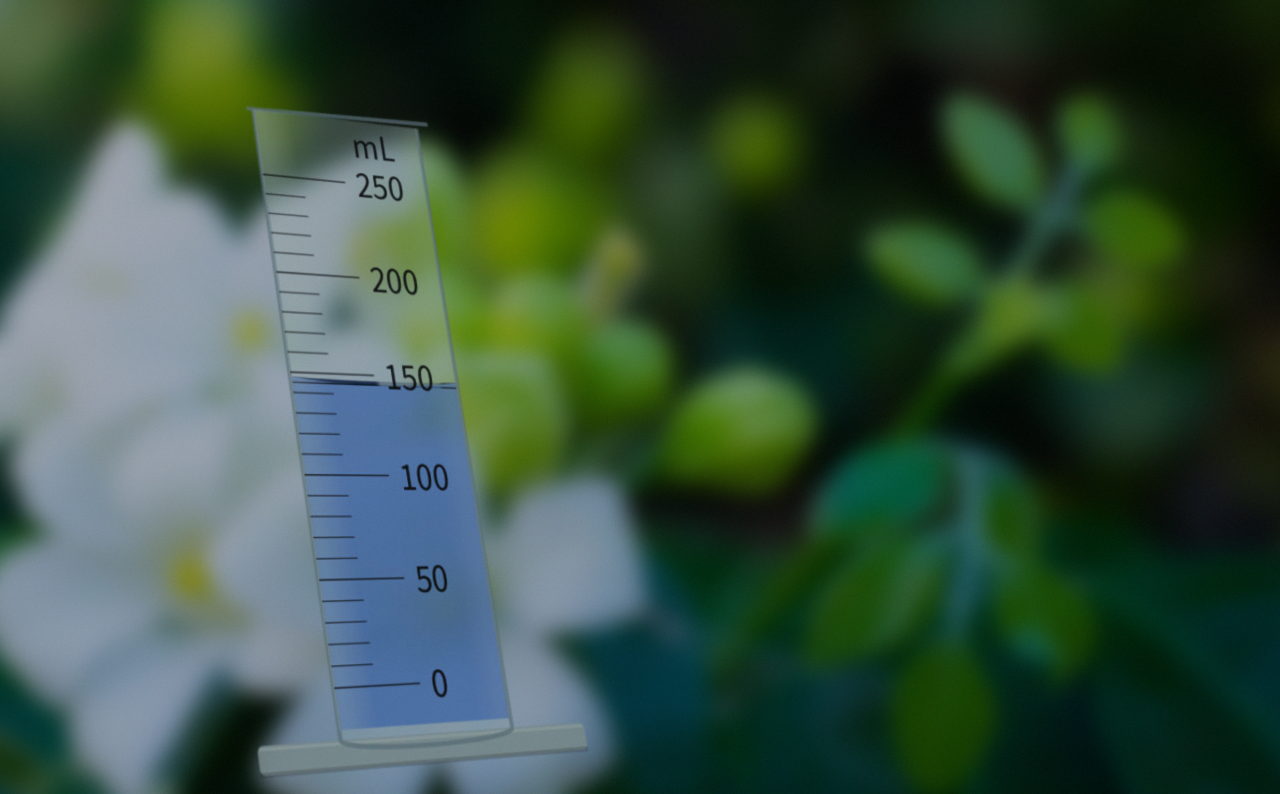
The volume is {"value": 145, "unit": "mL"}
